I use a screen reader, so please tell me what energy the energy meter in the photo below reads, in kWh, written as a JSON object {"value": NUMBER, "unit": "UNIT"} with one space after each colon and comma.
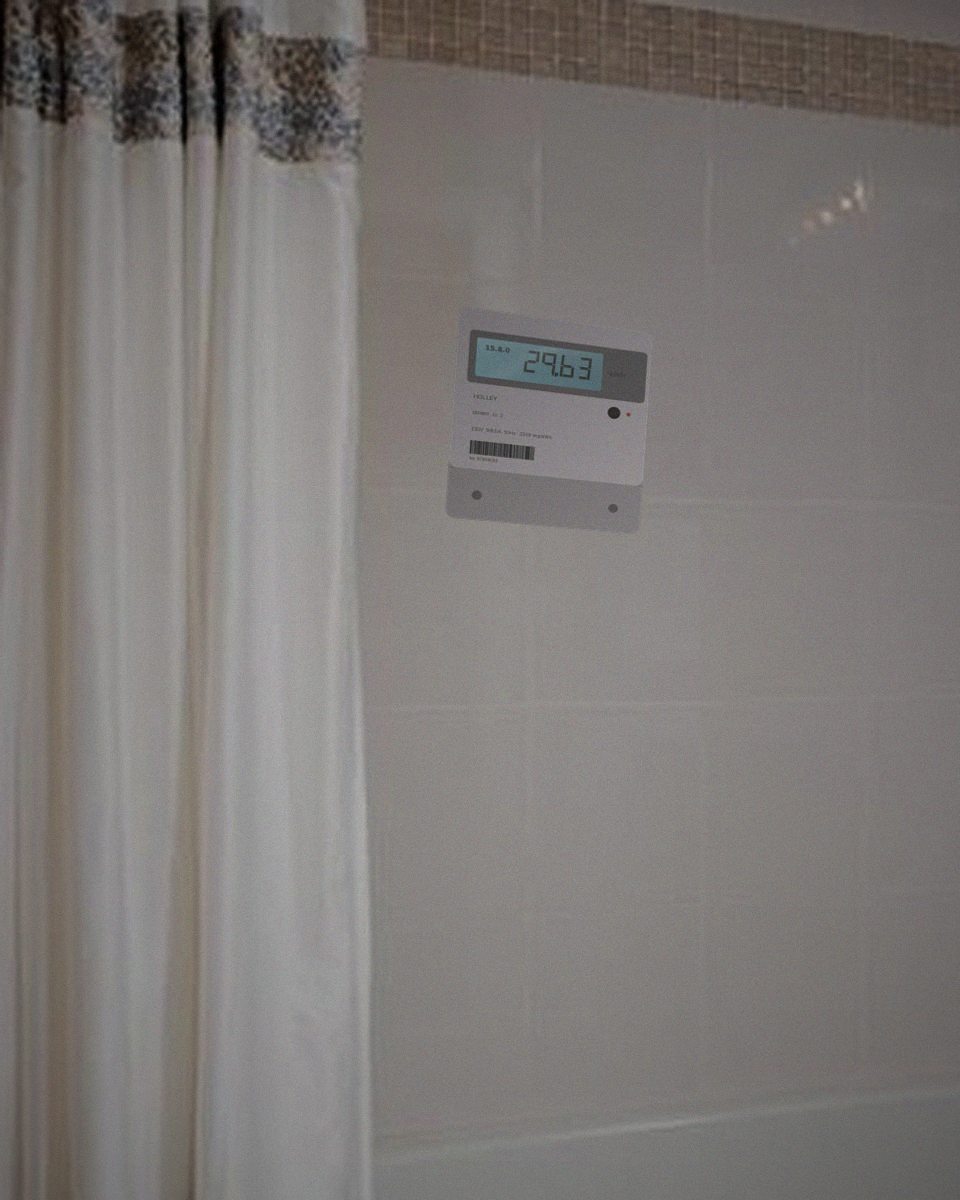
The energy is {"value": 29.63, "unit": "kWh"}
